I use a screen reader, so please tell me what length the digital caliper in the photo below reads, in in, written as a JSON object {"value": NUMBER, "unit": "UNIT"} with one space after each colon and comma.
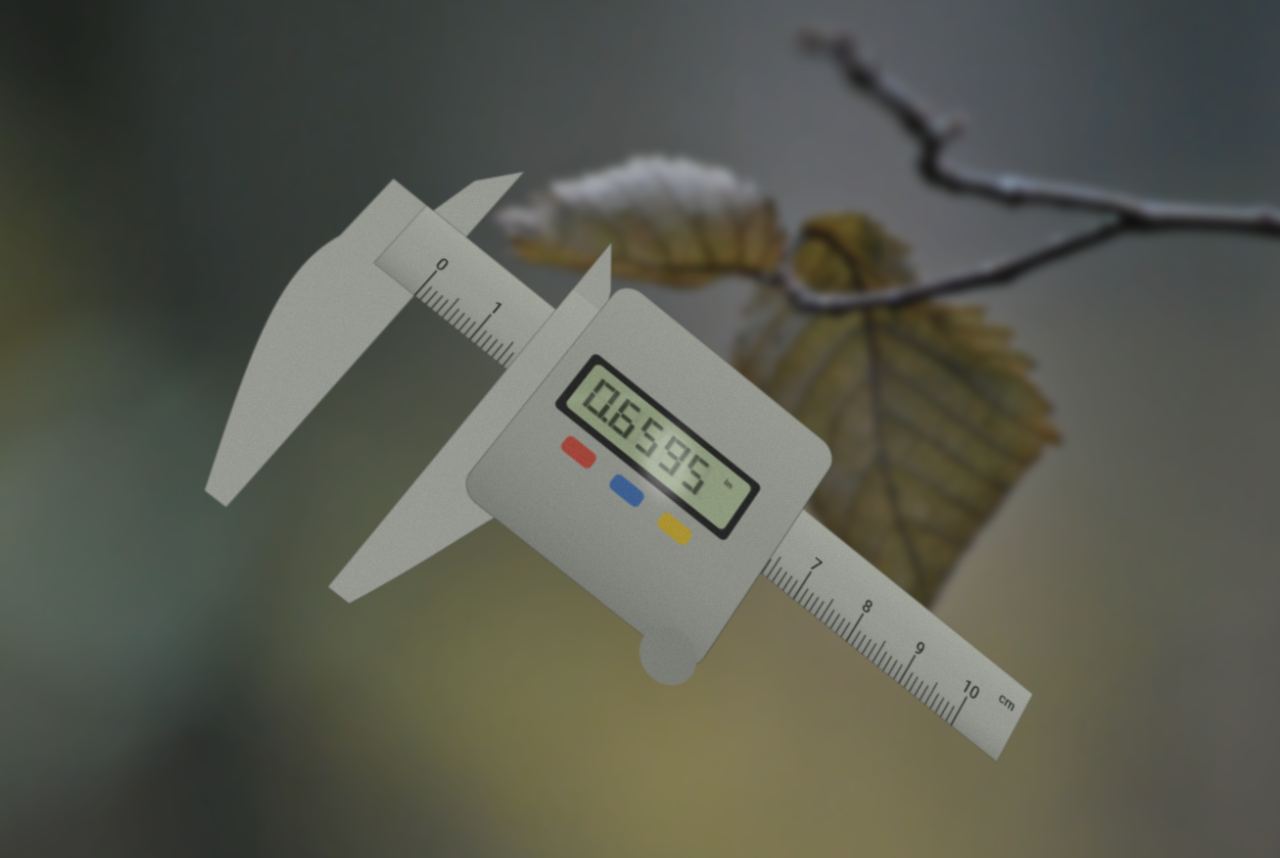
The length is {"value": 0.6595, "unit": "in"}
